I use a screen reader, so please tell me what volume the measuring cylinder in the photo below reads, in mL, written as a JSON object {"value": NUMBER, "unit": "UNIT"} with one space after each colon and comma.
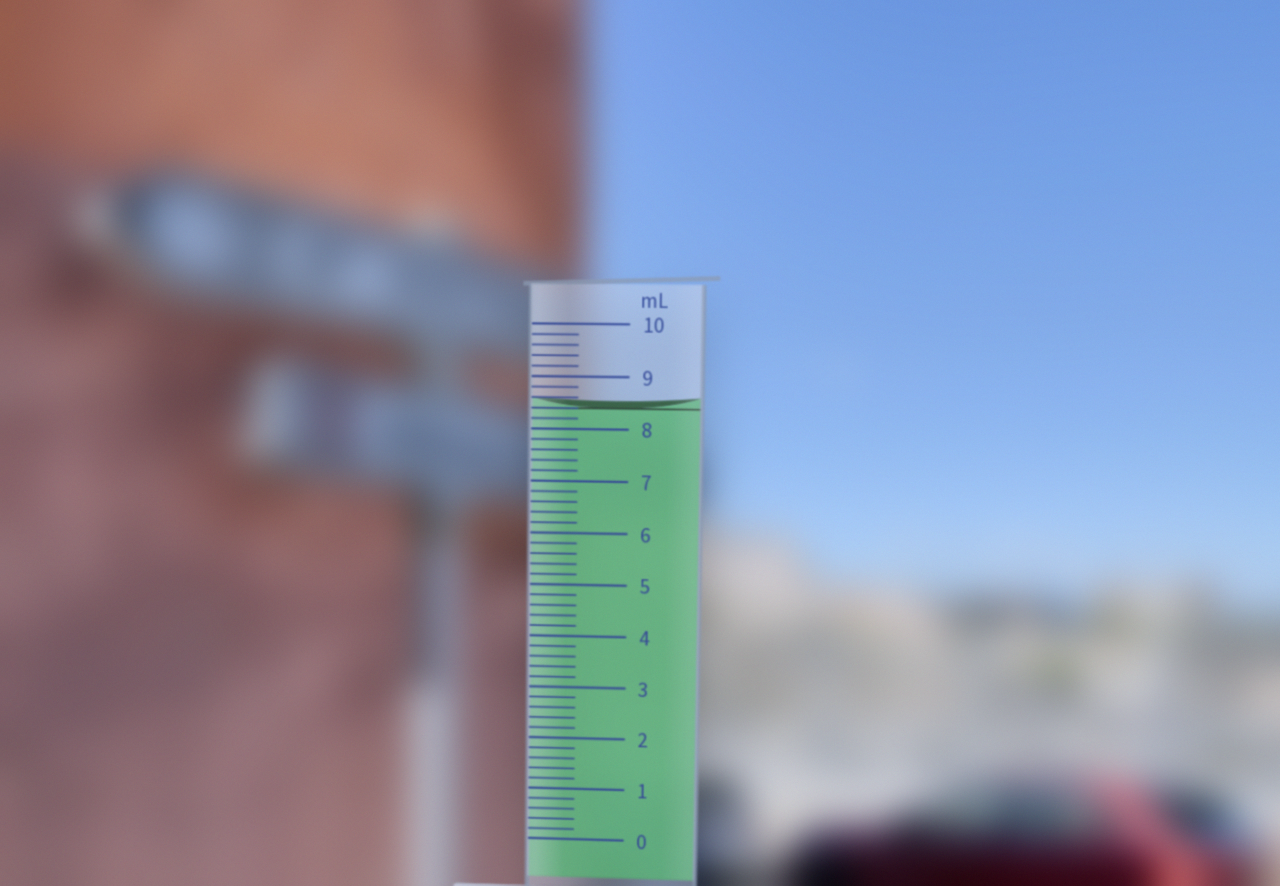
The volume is {"value": 8.4, "unit": "mL"}
